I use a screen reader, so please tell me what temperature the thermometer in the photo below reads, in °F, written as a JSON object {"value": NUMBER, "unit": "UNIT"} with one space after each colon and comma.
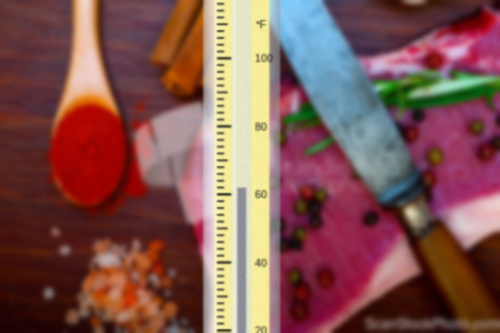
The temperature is {"value": 62, "unit": "°F"}
